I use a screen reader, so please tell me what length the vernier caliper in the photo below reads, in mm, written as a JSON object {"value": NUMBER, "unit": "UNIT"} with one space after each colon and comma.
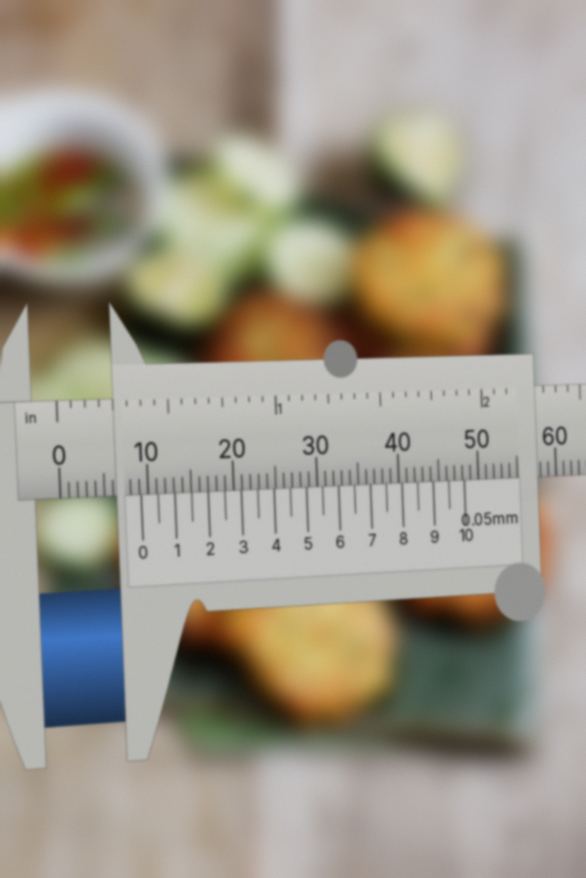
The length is {"value": 9.2, "unit": "mm"}
